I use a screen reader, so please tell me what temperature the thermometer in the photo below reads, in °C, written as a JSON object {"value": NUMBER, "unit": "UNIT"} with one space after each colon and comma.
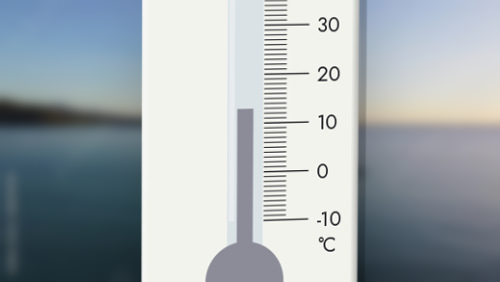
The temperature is {"value": 13, "unit": "°C"}
